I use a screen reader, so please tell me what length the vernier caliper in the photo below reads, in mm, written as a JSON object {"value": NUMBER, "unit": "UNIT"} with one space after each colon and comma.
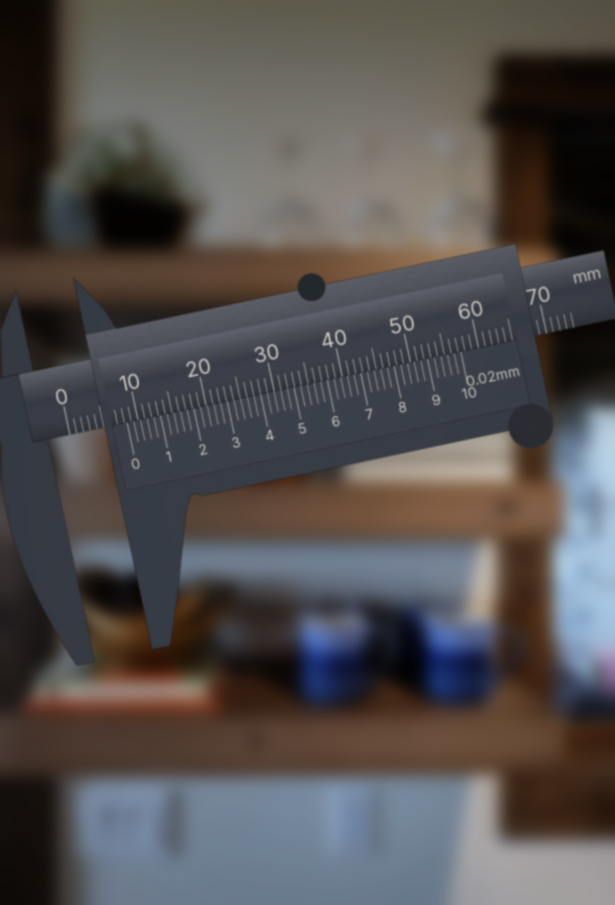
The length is {"value": 8.4, "unit": "mm"}
